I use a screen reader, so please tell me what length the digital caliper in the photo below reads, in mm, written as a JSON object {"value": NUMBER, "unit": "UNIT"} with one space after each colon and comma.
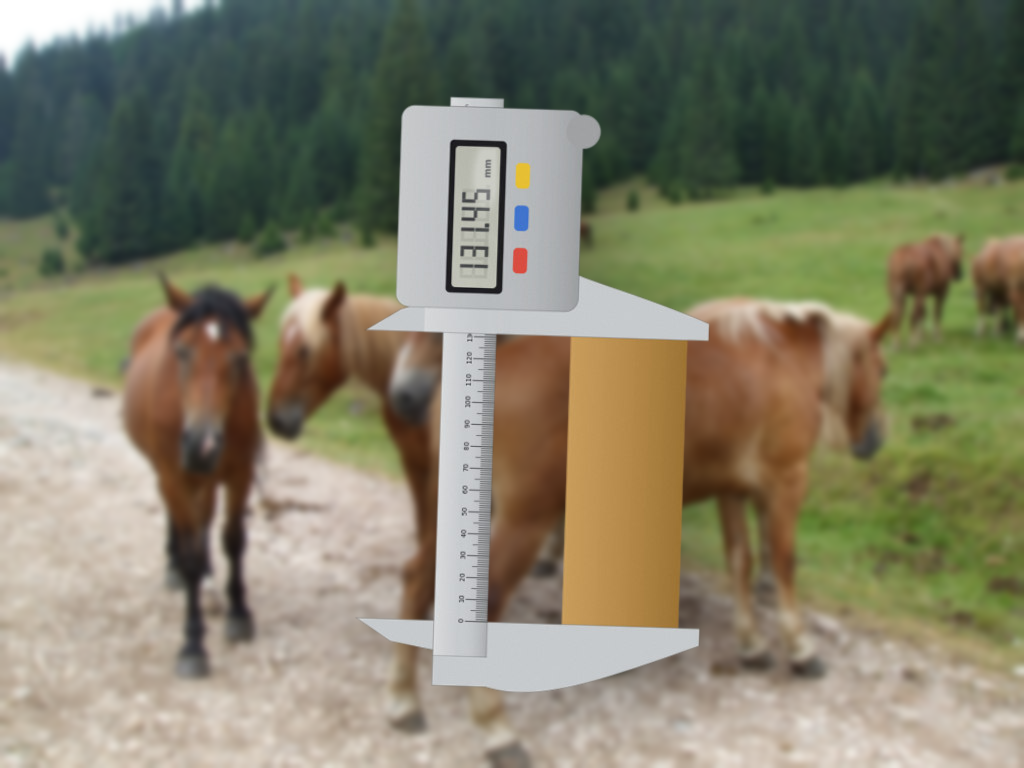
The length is {"value": 131.45, "unit": "mm"}
